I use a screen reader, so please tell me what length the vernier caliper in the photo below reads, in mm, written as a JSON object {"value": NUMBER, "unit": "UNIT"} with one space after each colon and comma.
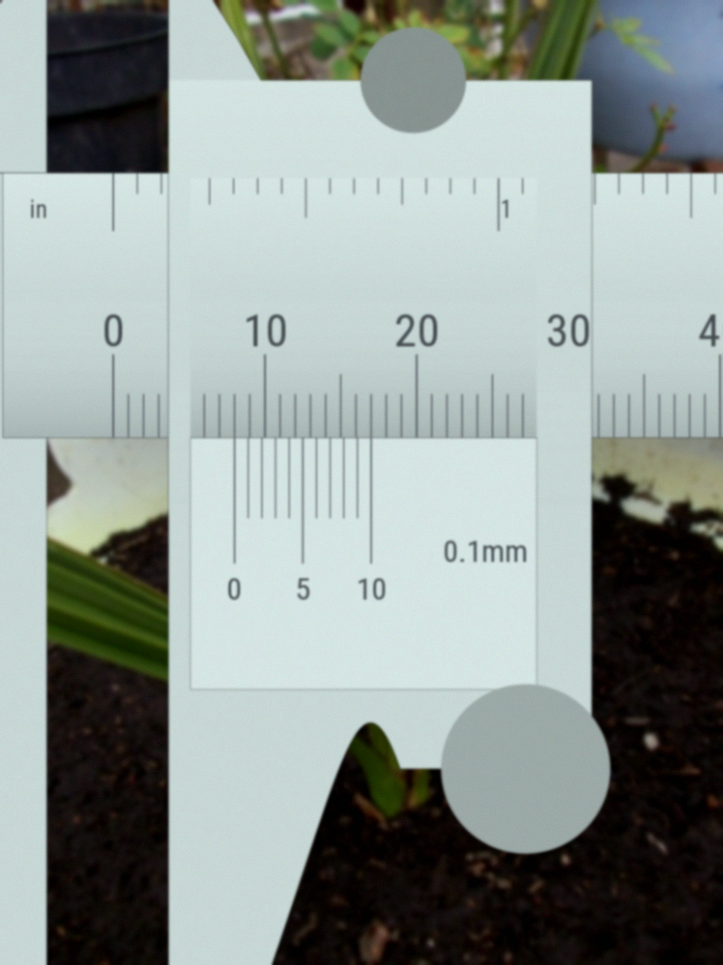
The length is {"value": 8.0, "unit": "mm"}
